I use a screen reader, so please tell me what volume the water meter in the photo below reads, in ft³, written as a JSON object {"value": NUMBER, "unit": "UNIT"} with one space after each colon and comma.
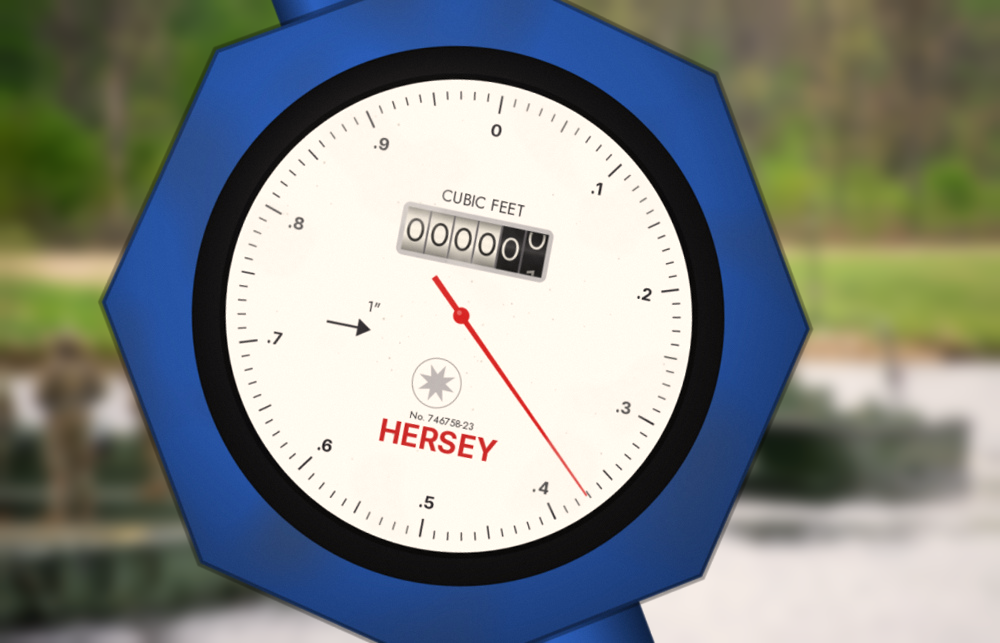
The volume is {"value": 0.37, "unit": "ft³"}
